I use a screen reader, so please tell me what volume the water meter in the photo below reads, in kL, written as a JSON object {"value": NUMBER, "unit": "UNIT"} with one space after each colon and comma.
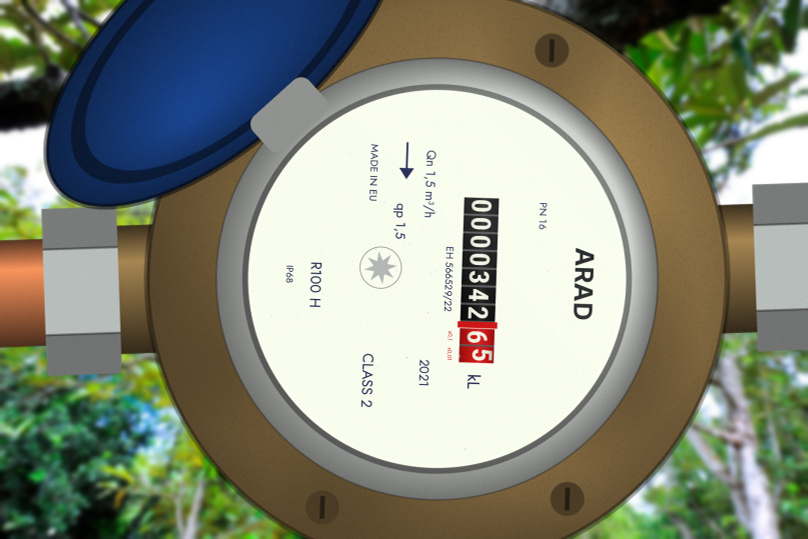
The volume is {"value": 342.65, "unit": "kL"}
